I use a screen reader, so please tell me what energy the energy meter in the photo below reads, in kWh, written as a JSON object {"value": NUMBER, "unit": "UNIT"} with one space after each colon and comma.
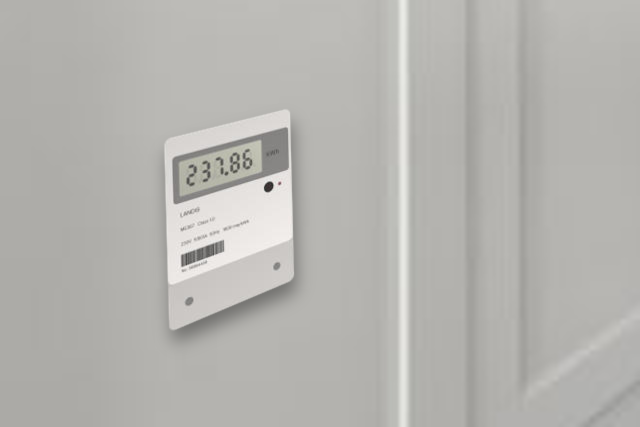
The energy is {"value": 237.86, "unit": "kWh"}
